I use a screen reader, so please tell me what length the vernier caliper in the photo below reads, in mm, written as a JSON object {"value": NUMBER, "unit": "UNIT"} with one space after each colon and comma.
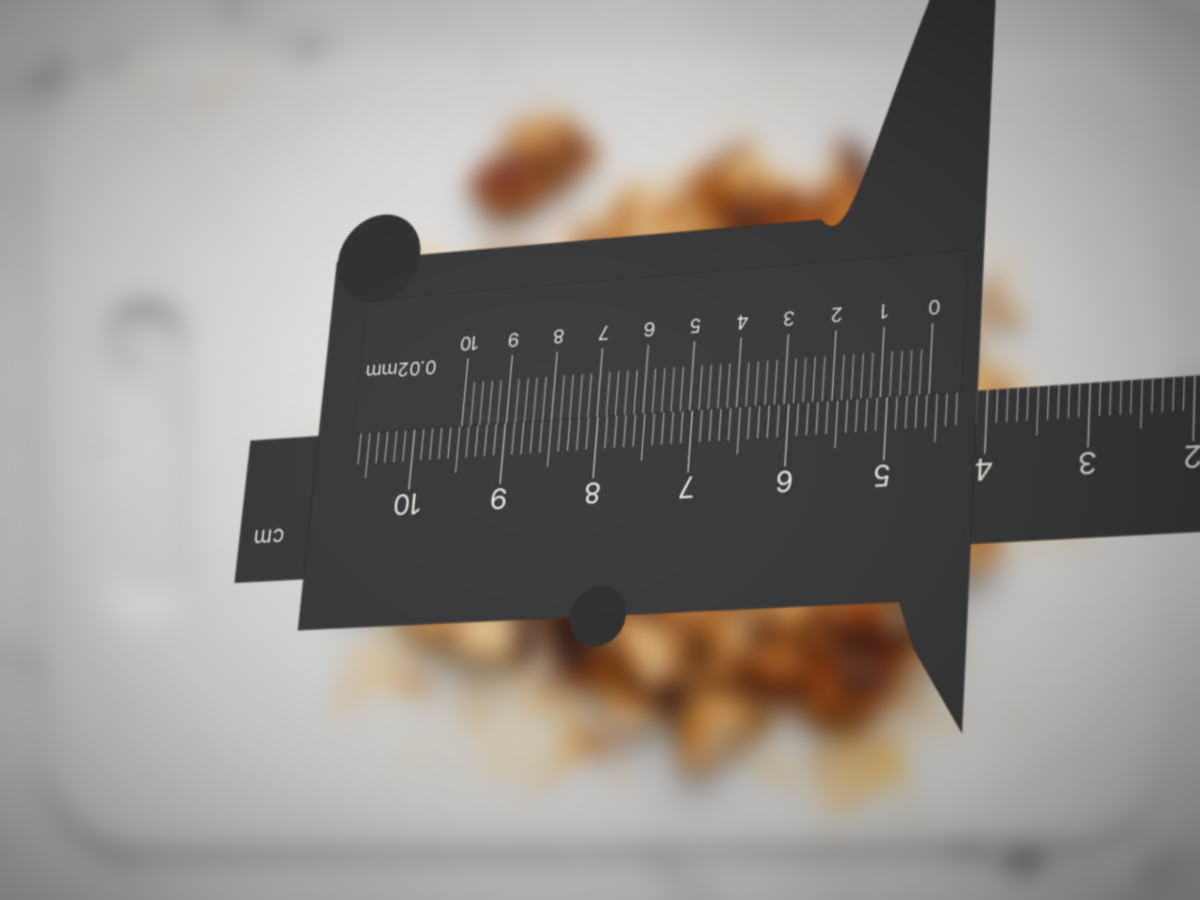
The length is {"value": 45.8, "unit": "mm"}
